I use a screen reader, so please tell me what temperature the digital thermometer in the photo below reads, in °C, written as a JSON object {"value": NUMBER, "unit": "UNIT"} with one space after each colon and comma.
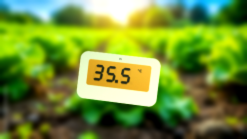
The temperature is {"value": 35.5, "unit": "°C"}
